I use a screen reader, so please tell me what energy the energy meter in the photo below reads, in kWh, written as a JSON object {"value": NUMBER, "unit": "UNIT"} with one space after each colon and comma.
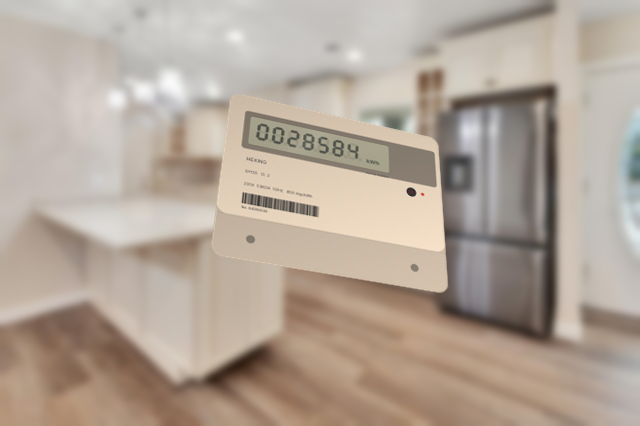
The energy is {"value": 28584, "unit": "kWh"}
